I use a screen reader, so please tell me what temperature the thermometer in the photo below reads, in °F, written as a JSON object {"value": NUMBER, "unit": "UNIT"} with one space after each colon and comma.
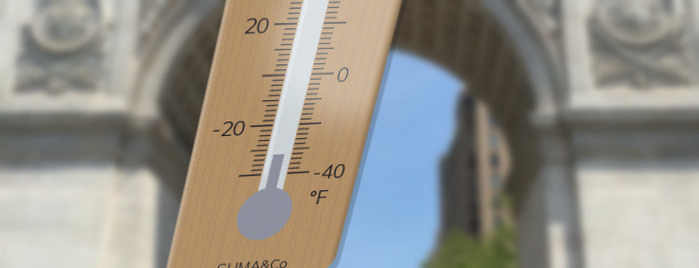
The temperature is {"value": -32, "unit": "°F"}
